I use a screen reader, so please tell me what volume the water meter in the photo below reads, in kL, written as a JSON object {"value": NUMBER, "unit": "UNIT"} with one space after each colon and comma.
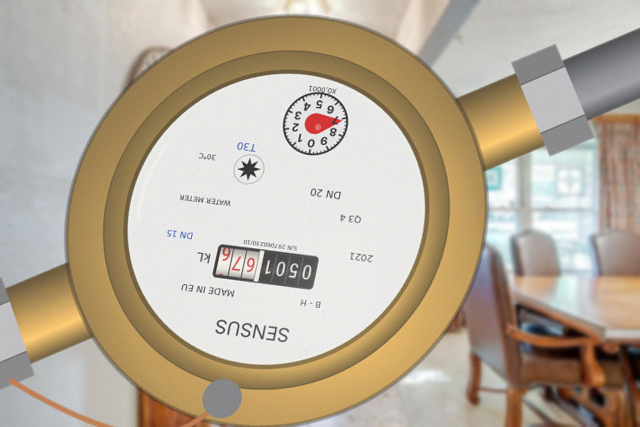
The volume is {"value": 501.6757, "unit": "kL"}
